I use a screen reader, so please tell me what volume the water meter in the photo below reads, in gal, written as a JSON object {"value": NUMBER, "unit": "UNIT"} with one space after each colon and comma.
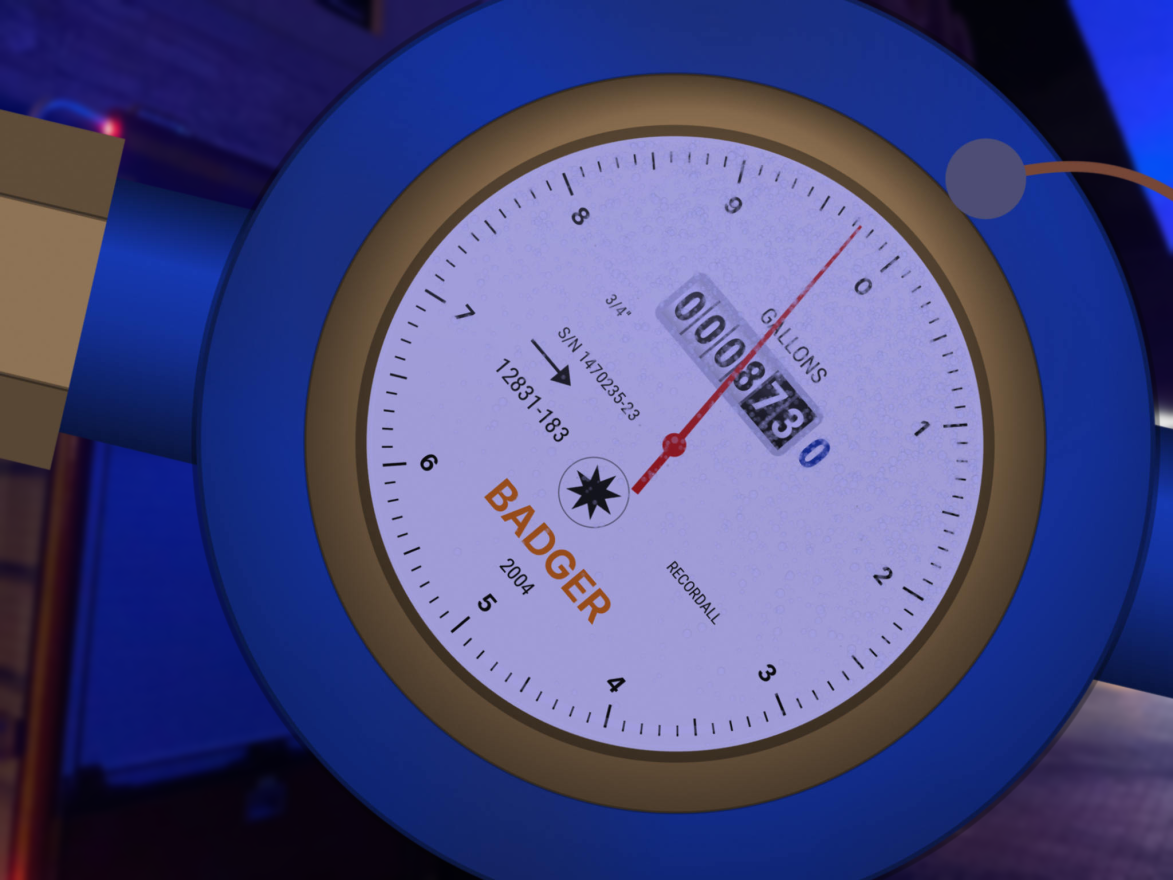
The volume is {"value": 8729.7, "unit": "gal"}
